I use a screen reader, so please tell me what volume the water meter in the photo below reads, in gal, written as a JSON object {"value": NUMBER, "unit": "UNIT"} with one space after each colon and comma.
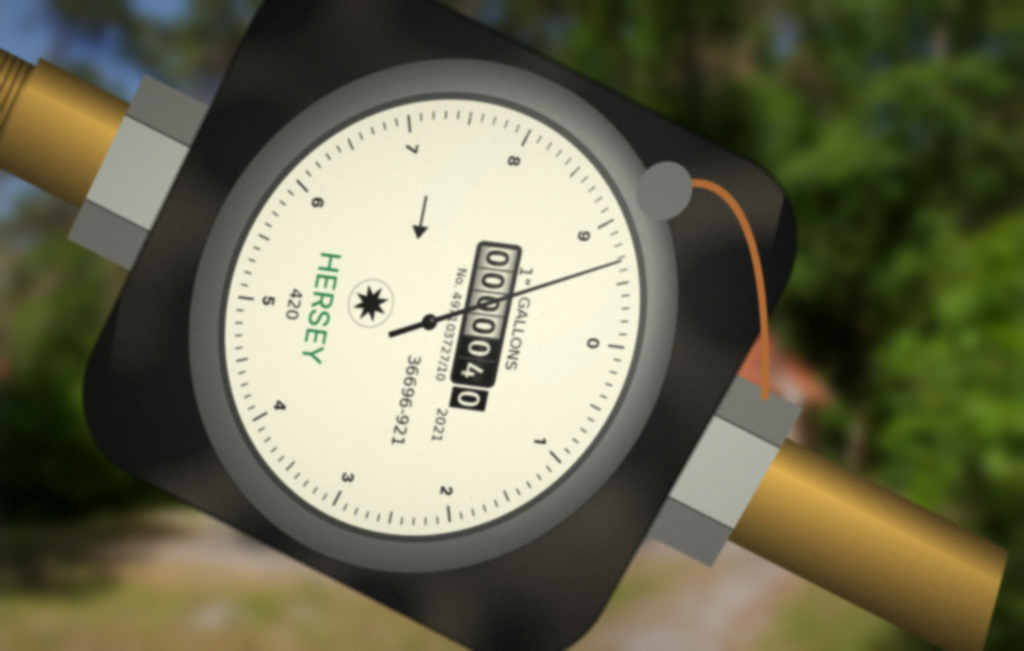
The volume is {"value": 39.3, "unit": "gal"}
